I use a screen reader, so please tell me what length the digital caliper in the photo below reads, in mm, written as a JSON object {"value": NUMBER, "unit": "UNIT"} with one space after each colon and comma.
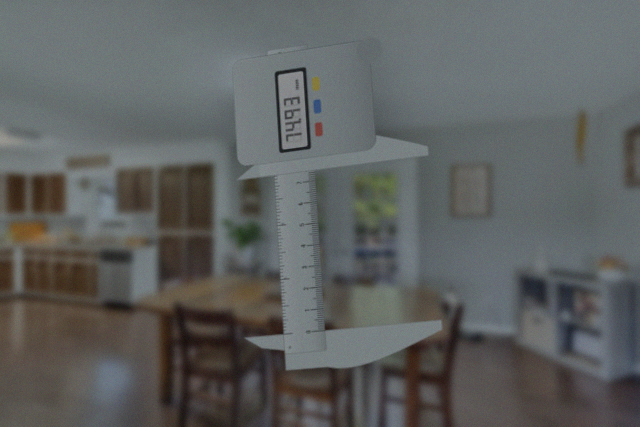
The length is {"value": 74.93, "unit": "mm"}
